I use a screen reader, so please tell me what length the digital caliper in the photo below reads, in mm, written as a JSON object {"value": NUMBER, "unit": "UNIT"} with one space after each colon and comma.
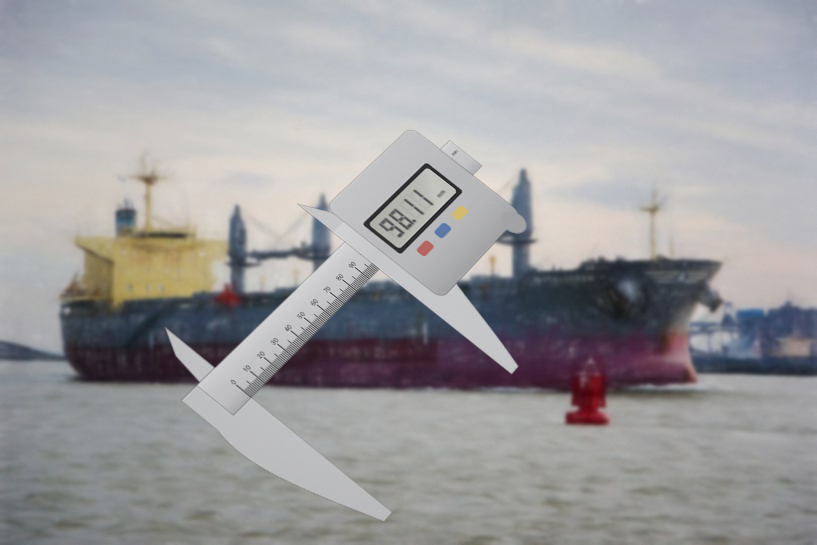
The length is {"value": 98.11, "unit": "mm"}
